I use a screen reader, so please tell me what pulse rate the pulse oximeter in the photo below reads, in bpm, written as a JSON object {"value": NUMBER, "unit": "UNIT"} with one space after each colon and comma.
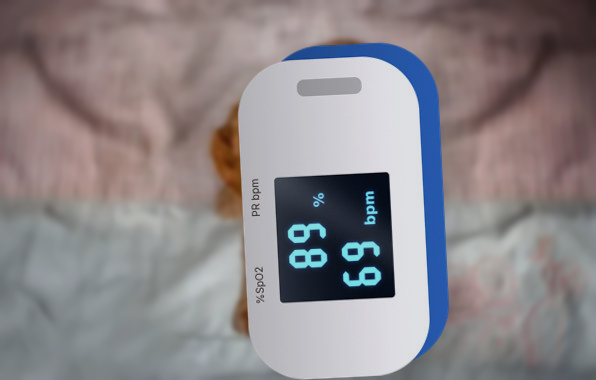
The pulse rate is {"value": 69, "unit": "bpm"}
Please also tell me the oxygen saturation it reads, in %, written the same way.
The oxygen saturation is {"value": 89, "unit": "%"}
